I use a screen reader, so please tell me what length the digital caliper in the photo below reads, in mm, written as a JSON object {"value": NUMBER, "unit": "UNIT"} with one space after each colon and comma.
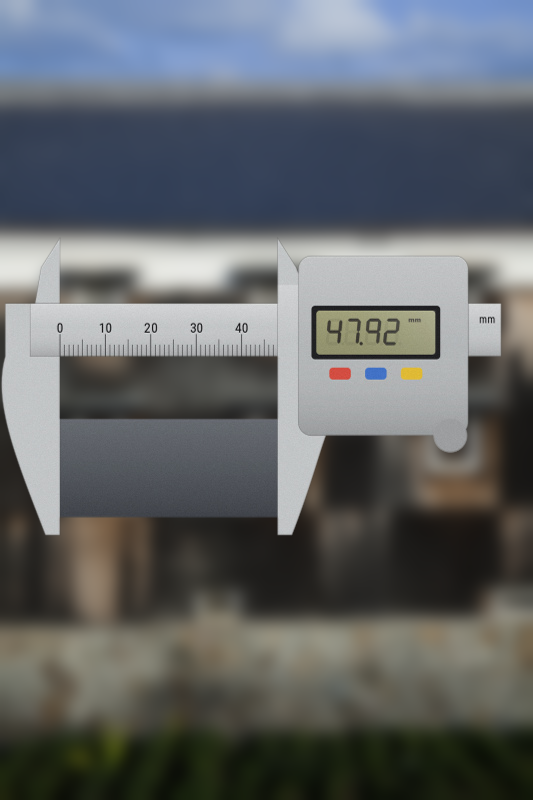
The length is {"value": 47.92, "unit": "mm"}
